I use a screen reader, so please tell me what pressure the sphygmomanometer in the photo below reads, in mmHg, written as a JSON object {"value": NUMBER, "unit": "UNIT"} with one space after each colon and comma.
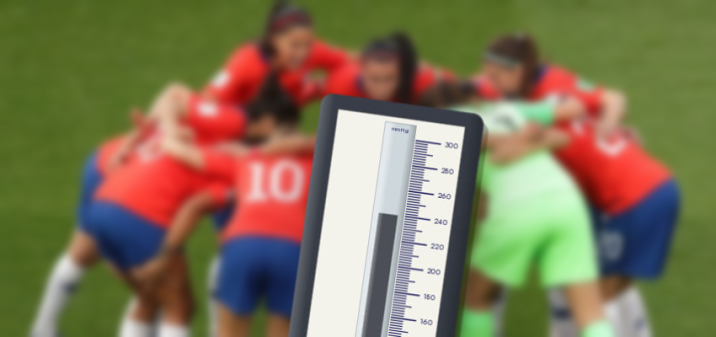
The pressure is {"value": 240, "unit": "mmHg"}
